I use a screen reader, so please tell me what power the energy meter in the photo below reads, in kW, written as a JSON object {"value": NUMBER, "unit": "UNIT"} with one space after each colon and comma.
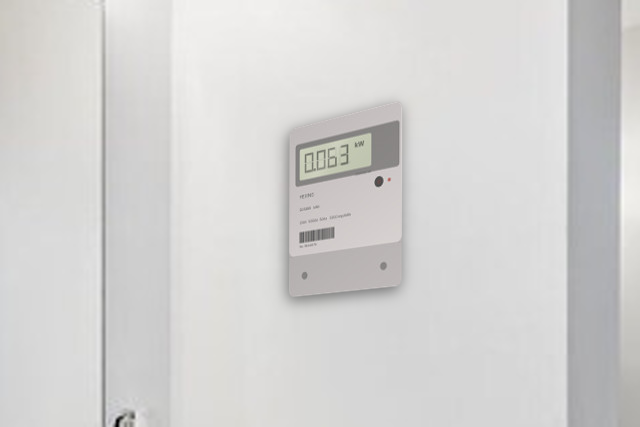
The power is {"value": 0.063, "unit": "kW"}
